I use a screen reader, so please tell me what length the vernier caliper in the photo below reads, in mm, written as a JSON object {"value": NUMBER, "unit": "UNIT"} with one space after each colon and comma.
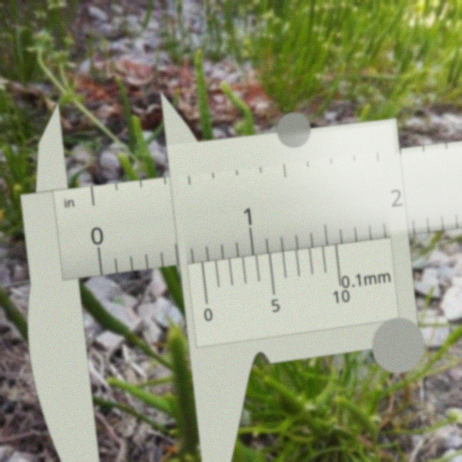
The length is {"value": 6.6, "unit": "mm"}
